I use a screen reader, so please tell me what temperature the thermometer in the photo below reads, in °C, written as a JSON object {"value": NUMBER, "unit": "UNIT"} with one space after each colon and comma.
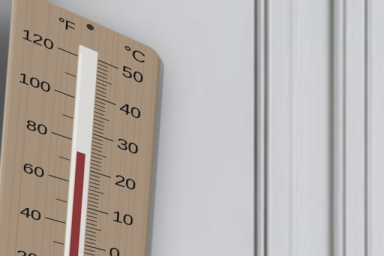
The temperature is {"value": 24, "unit": "°C"}
